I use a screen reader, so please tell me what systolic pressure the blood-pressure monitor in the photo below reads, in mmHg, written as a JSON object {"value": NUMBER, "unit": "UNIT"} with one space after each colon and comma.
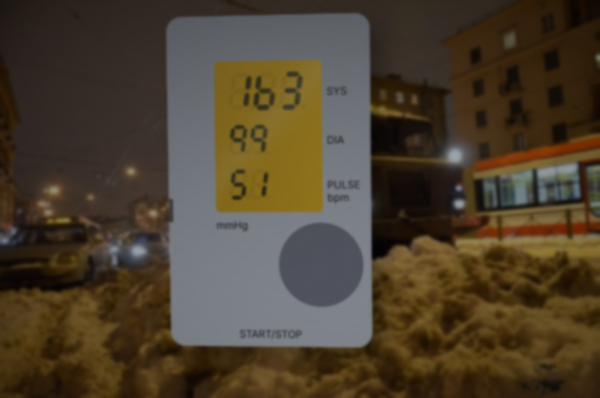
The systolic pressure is {"value": 163, "unit": "mmHg"}
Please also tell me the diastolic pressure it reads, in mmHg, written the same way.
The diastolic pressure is {"value": 99, "unit": "mmHg"}
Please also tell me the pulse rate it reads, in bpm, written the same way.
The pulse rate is {"value": 51, "unit": "bpm"}
